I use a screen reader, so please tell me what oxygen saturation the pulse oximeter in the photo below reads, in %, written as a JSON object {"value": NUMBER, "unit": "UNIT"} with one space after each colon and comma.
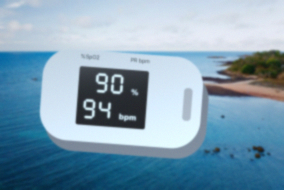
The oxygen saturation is {"value": 90, "unit": "%"}
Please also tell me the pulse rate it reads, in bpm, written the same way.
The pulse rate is {"value": 94, "unit": "bpm"}
